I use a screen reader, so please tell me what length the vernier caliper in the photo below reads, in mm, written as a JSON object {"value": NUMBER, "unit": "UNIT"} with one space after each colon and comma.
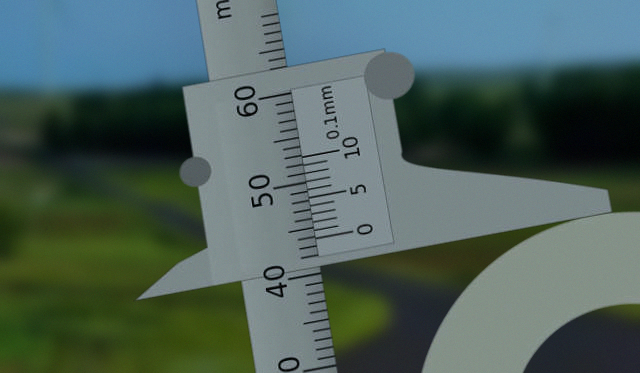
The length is {"value": 43.8, "unit": "mm"}
